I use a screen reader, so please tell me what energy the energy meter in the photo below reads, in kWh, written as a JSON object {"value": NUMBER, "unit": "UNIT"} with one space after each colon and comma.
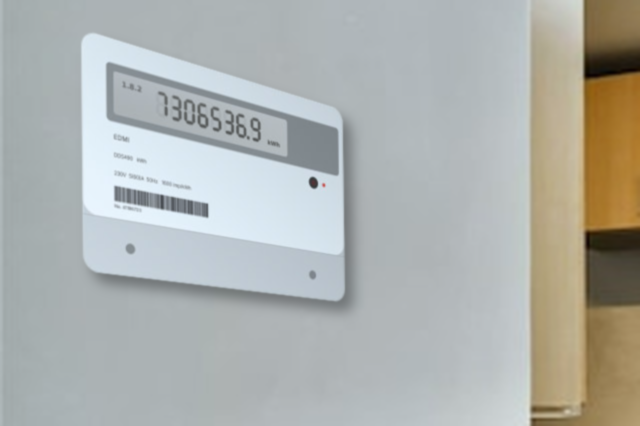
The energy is {"value": 7306536.9, "unit": "kWh"}
